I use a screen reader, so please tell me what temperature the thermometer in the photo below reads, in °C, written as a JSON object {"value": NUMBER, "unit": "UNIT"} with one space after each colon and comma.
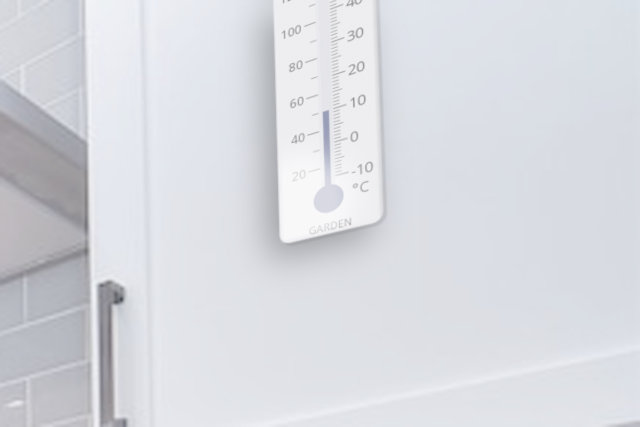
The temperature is {"value": 10, "unit": "°C"}
